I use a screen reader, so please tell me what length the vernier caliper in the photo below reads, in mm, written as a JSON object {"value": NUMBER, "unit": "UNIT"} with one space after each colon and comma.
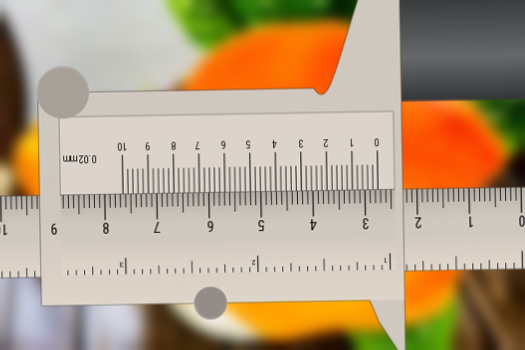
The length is {"value": 27.5, "unit": "mm"}
